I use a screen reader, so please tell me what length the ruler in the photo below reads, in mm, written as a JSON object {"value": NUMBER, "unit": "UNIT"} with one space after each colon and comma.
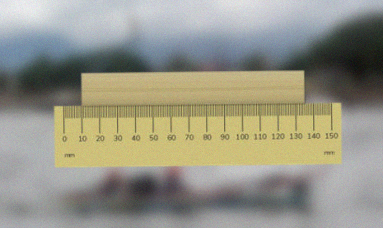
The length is {"value": 125, "unit": "mm"}
